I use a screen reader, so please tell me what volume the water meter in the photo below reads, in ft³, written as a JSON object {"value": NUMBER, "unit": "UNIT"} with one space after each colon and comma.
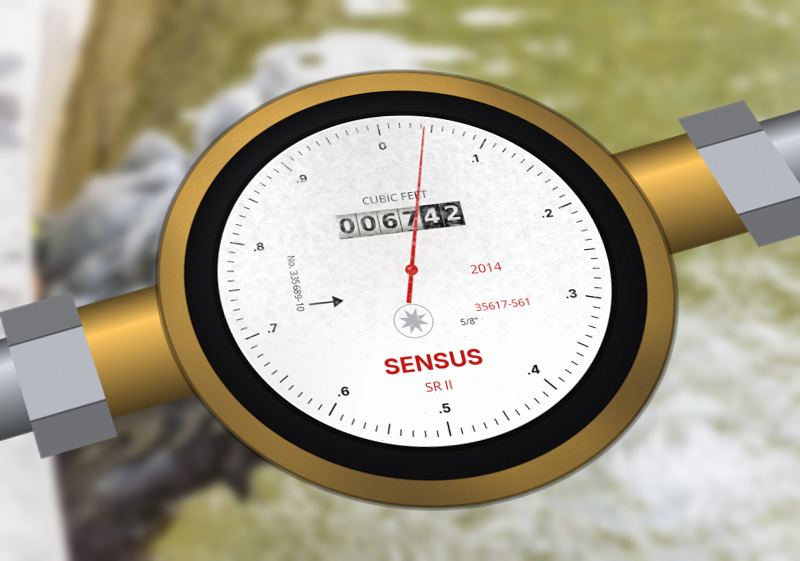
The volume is {"value": 6742.04, "unit": "ft³"}
